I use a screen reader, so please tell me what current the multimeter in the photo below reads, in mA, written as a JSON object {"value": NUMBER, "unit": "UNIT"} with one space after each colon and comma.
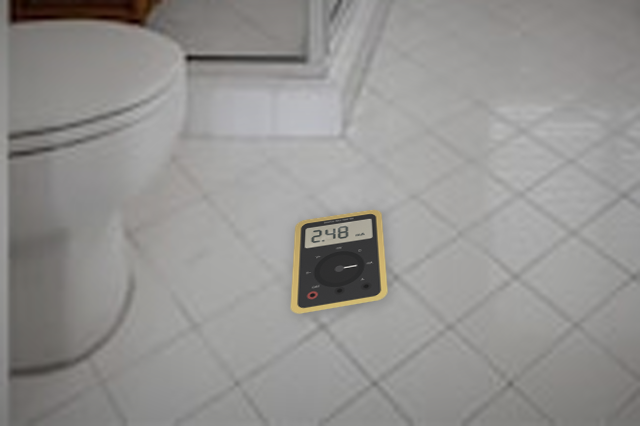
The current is {"value": 2.48, "unit": "mA"}
